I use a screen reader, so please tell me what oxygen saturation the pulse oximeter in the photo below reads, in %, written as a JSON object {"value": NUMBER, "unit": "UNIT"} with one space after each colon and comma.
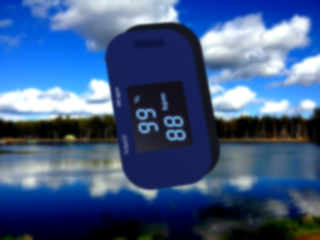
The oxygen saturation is {"value": 99, "unit": "%"}
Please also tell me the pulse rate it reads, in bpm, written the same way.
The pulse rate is {"value": 88, "unit": "bpm"}
